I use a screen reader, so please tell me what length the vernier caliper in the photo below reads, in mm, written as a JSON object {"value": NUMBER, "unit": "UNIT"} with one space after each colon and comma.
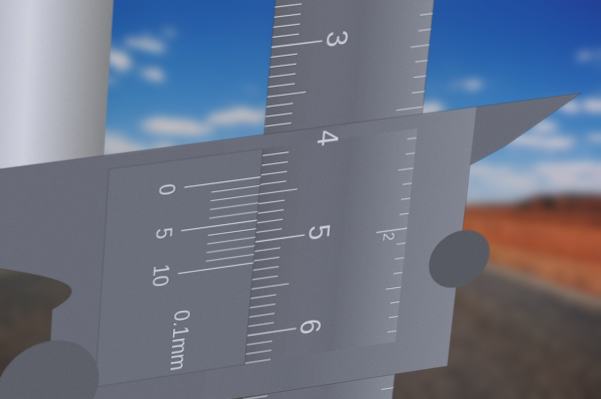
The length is {"value": 43.2, "unit": "mm"}
